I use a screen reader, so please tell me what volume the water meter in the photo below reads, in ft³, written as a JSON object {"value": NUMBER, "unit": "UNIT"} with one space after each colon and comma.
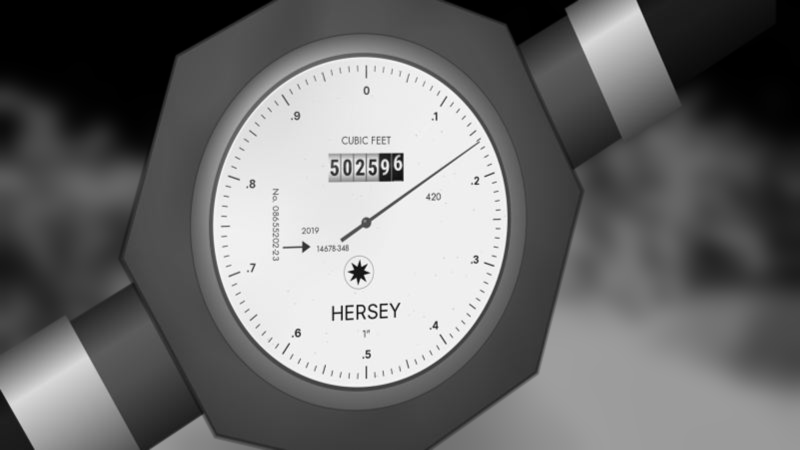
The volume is {"value": 502596.16, "unit": "ft³"}
